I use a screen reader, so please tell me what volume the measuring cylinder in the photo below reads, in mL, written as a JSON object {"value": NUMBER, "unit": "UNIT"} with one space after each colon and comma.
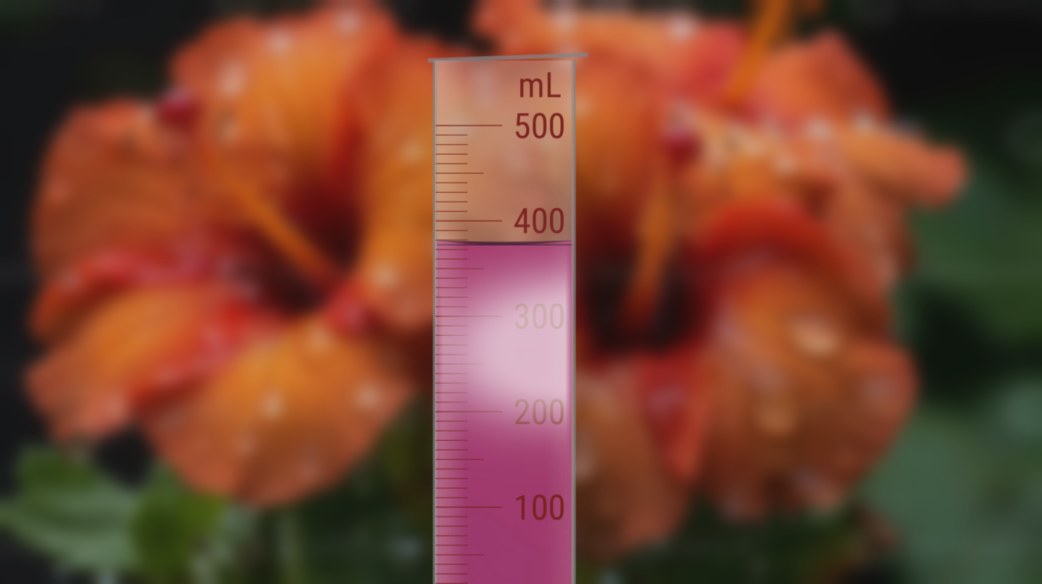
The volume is {"value": 375, "unit": "mL"}
